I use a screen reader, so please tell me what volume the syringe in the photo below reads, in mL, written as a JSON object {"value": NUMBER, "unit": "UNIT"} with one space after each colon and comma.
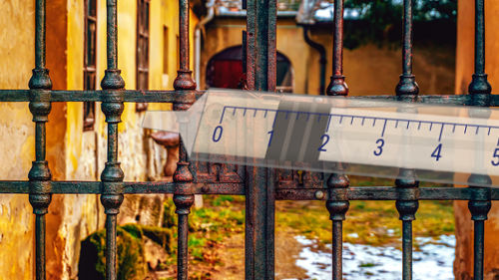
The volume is {"value": 1, "unit": "mL"}
